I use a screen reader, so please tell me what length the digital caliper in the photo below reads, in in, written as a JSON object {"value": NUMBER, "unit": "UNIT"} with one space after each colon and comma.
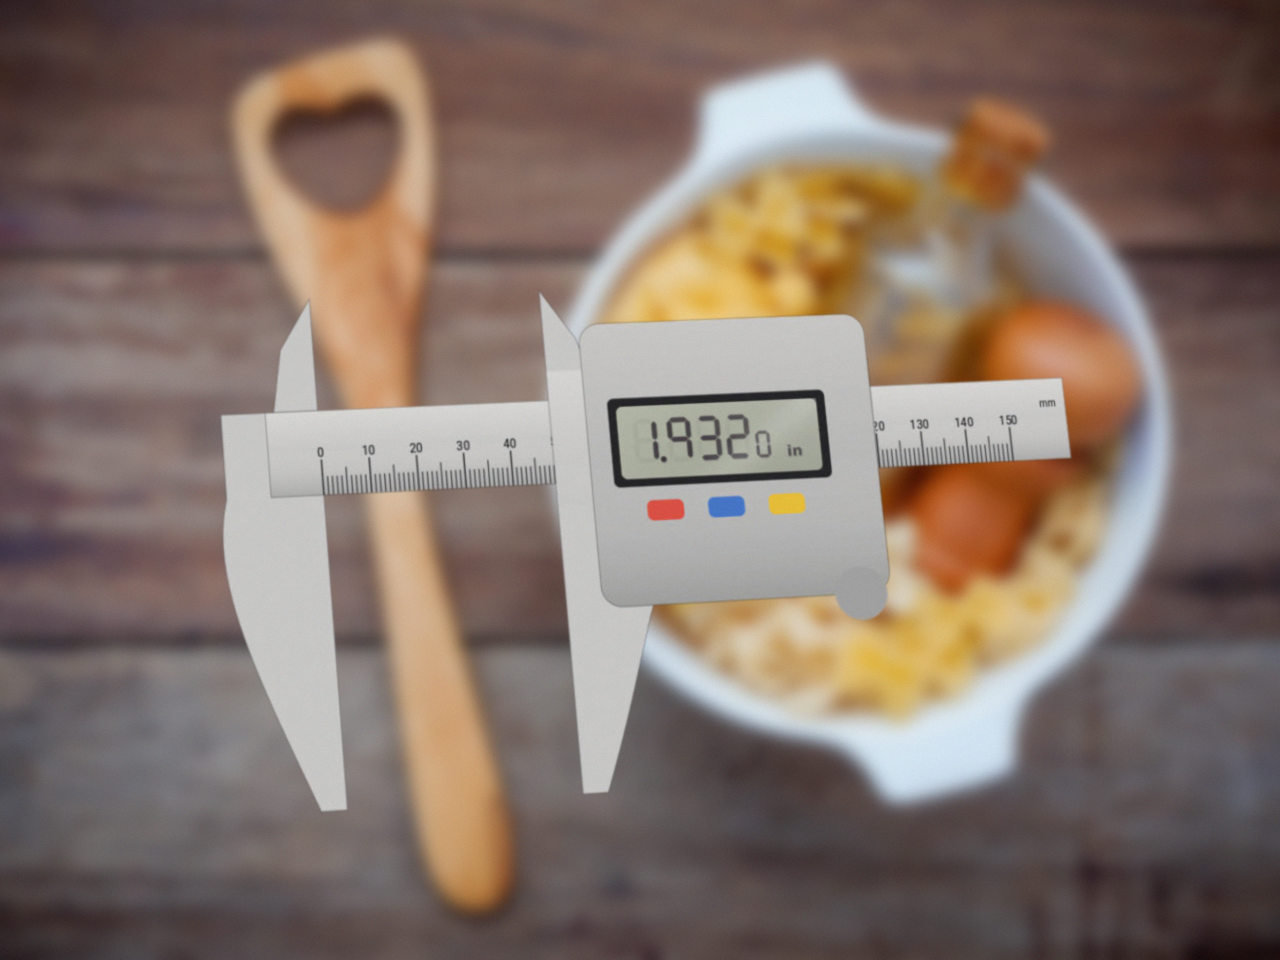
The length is {"value": 1.9320, "unit": "in"}
